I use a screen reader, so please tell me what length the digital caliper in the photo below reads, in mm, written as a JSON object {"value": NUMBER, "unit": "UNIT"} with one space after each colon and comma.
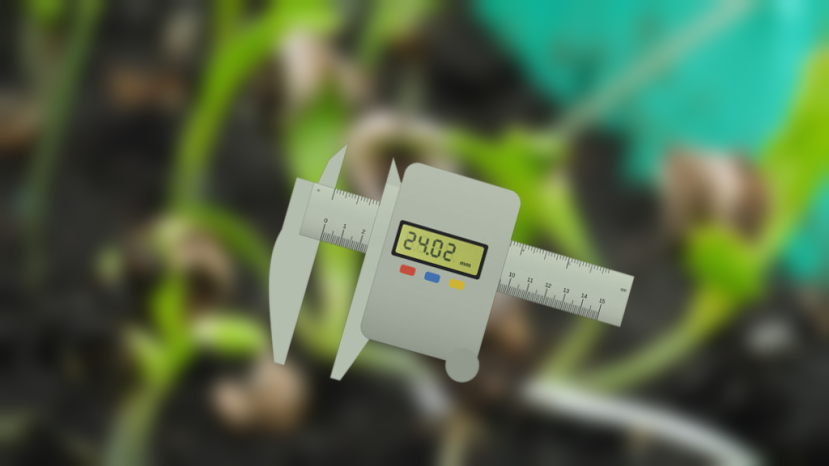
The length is {"value": 24.02, "unit": "mm"}
